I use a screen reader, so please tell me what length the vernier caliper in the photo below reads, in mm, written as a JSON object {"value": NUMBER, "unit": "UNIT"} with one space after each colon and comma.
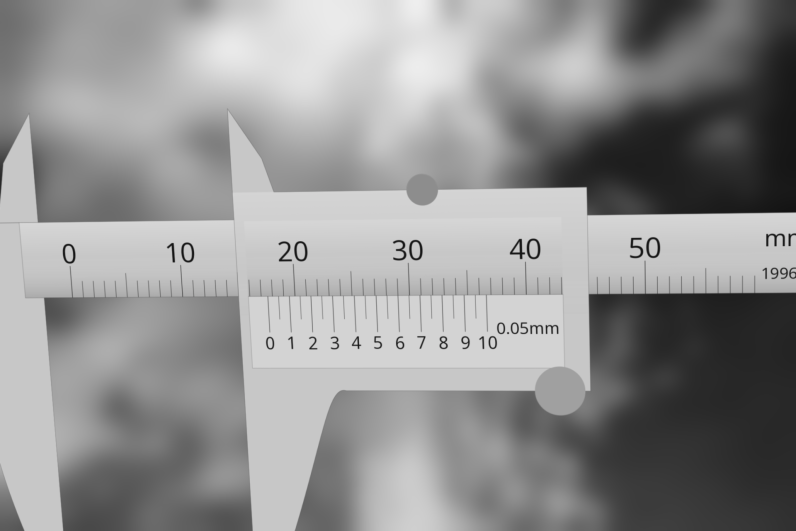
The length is {"value": 17.6, "unit": "mm"}
